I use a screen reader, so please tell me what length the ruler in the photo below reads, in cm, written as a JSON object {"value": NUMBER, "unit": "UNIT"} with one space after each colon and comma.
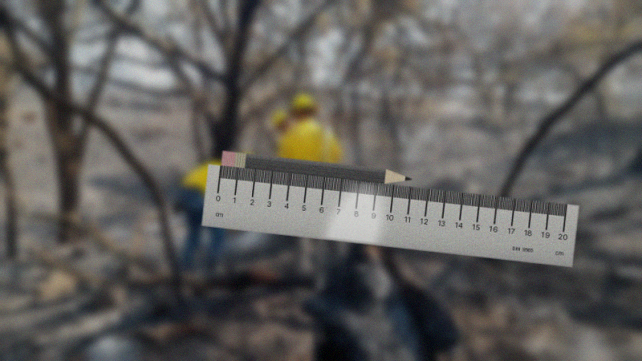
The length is {"value": 11, "unit": "cm"}
